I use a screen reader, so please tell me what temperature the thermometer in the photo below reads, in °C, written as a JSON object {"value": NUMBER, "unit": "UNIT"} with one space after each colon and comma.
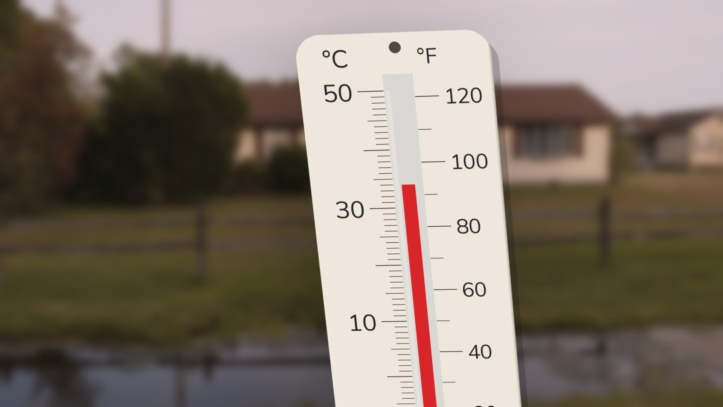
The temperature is {"value": 34, "unit": "°C"}
